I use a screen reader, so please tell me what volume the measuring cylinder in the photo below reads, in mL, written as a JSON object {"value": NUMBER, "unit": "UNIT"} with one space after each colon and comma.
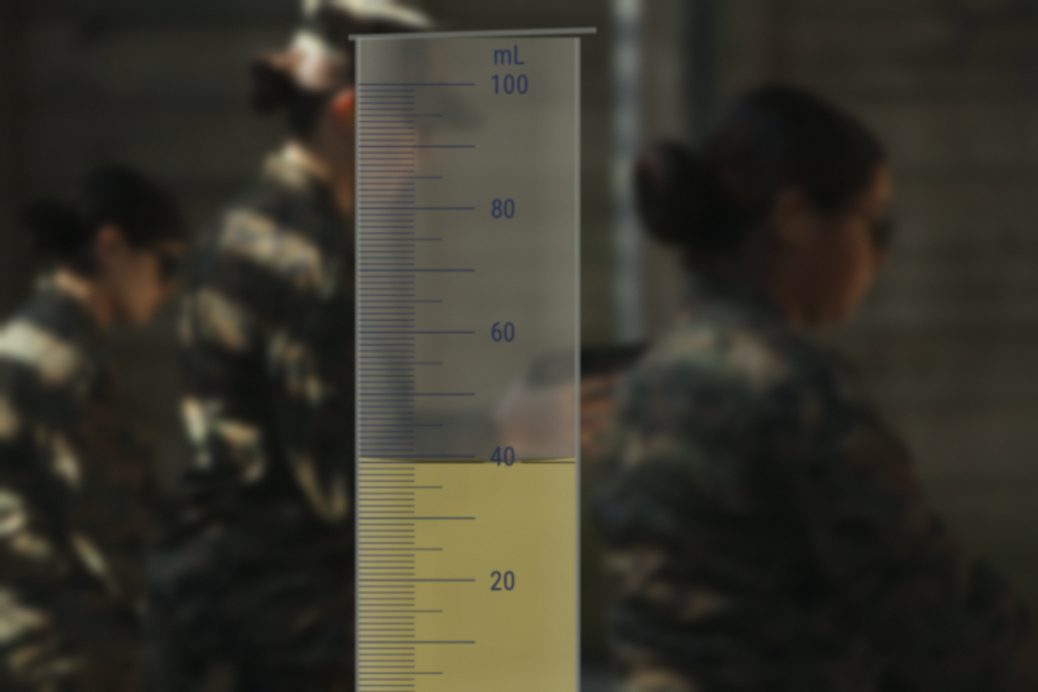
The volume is {"value": 39, "unit": "mL"}
